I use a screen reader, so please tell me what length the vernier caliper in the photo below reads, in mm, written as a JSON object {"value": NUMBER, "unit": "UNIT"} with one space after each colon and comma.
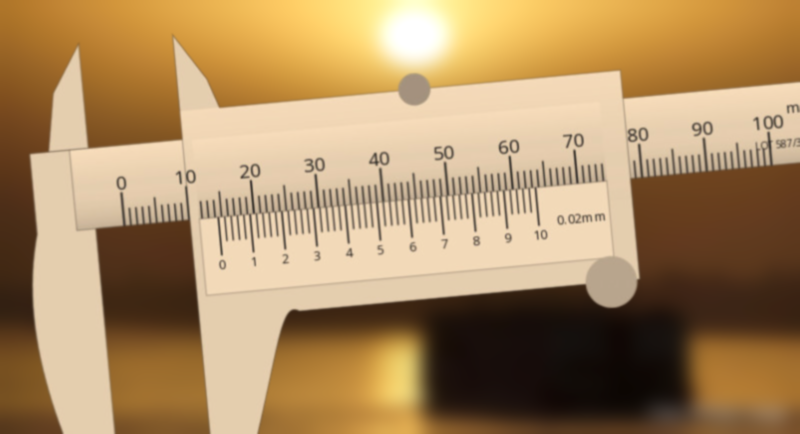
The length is {"value": 14.5, "unit": "mm"}
